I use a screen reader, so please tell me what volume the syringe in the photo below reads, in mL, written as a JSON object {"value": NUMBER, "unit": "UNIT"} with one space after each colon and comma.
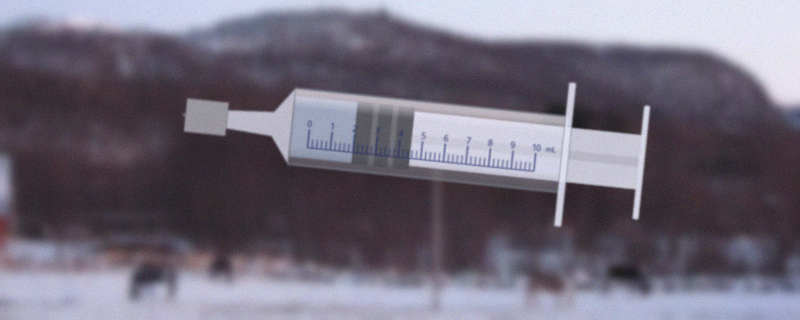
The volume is {"value": 2, "unit": "mL"}
